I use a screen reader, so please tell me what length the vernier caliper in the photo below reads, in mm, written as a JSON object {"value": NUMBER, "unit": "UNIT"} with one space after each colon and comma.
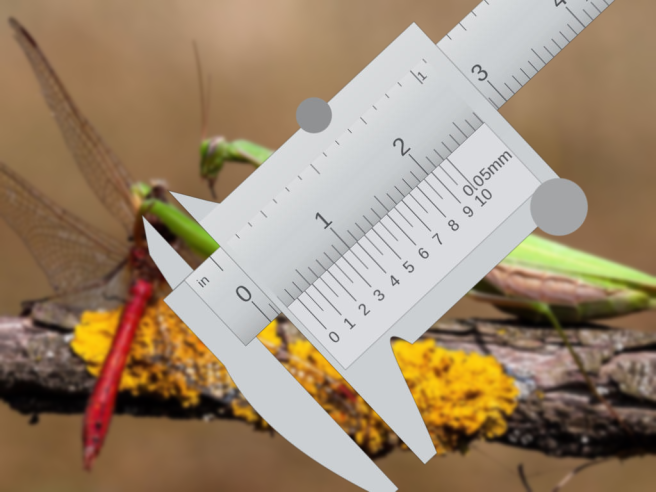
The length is {"value": 3.3, "unit": "mm"}
